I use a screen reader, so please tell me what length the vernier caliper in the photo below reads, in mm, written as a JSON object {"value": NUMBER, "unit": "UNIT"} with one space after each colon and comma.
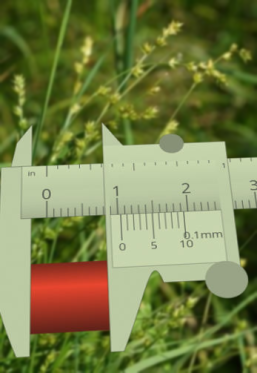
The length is {"value": 10.4, "unit": "mm"}
